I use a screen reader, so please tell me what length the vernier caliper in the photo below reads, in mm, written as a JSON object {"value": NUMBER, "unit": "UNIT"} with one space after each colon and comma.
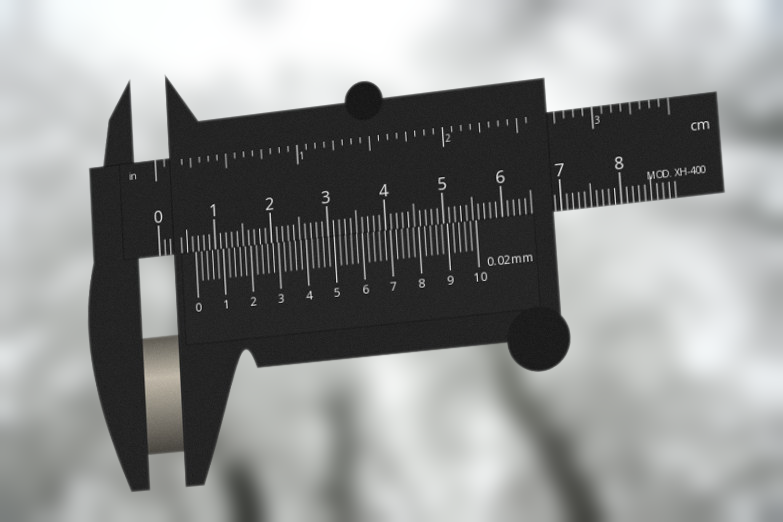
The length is {"value": 6.5, "unit": "mm"}
